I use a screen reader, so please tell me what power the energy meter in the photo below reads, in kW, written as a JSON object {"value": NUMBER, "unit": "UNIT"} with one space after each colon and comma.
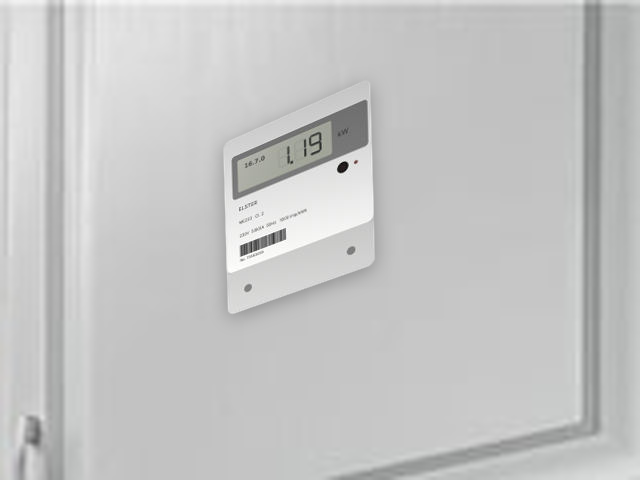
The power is {"value": 1.19, "unit": "kW"}
